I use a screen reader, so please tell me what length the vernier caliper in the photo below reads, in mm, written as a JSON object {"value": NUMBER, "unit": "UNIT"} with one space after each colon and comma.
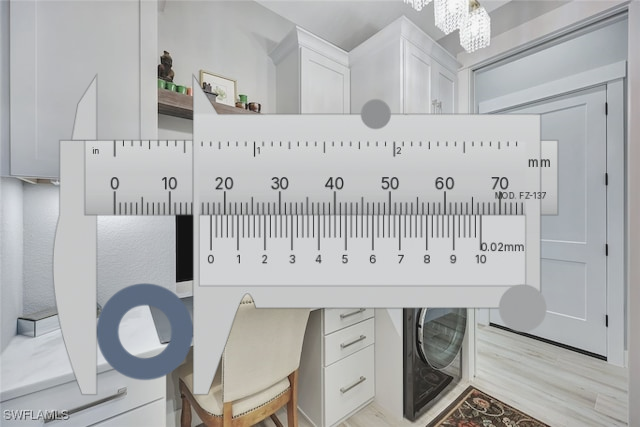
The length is {"value": 17.5, "unit": "mm"}
